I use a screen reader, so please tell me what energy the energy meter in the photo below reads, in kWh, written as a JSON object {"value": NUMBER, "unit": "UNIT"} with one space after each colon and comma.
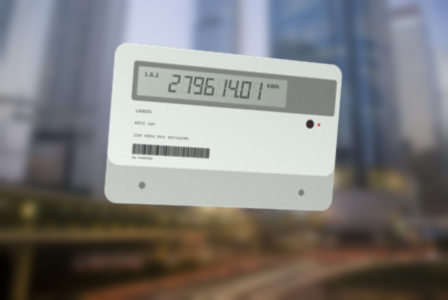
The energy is {"value": 279614.01, "unit": "kWh"}
